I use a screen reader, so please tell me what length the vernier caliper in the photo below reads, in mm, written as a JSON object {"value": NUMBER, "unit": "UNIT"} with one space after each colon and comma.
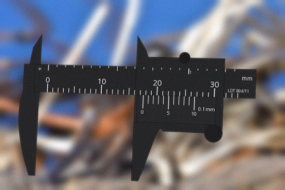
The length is {"value": 17.6, "unit": "mm"}
